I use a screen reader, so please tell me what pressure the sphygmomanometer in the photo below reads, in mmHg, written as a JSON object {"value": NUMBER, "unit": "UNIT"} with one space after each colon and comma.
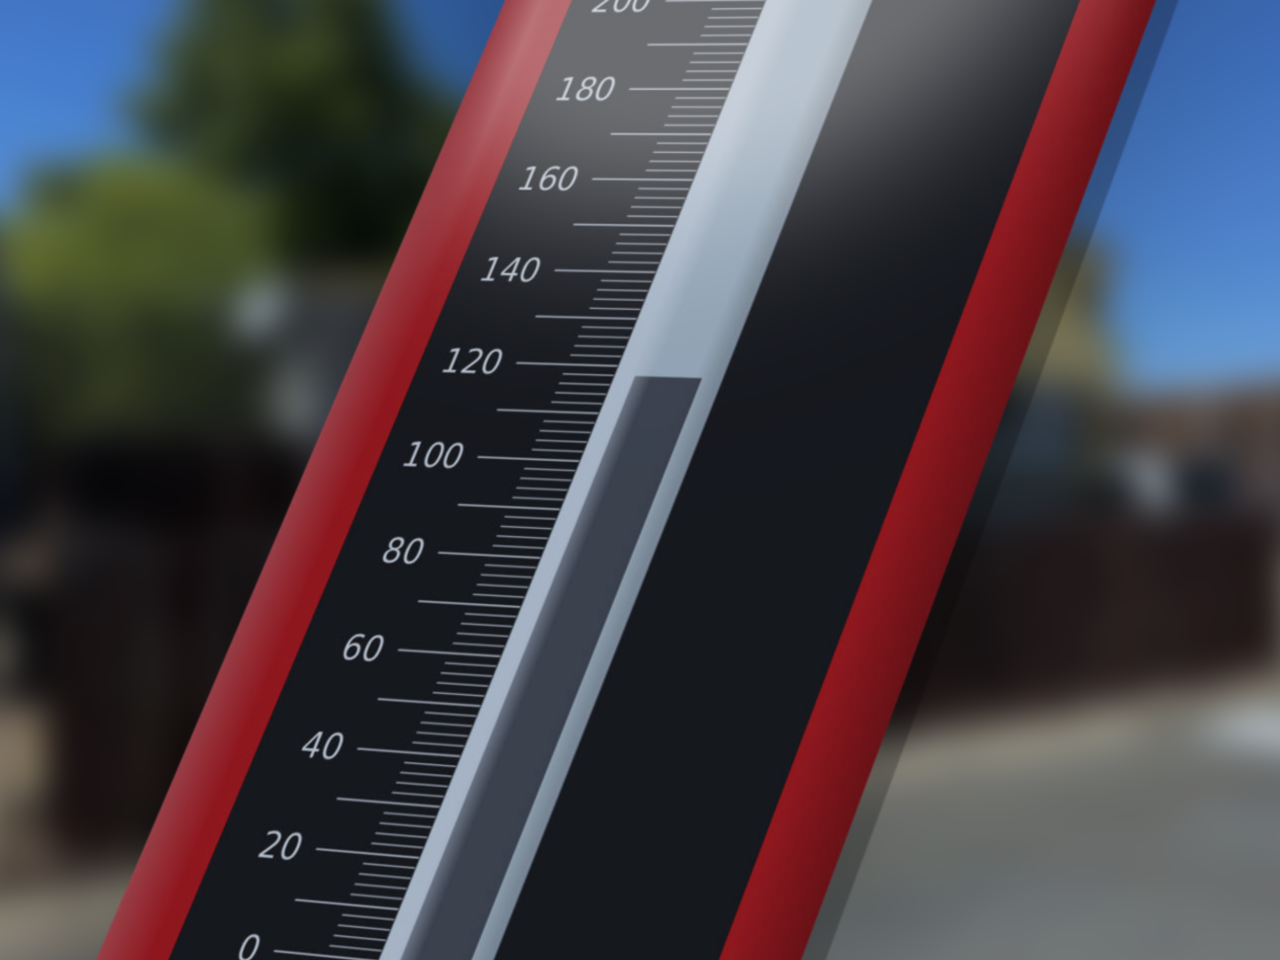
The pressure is {"value": 118, "unit": "mmHg"}
